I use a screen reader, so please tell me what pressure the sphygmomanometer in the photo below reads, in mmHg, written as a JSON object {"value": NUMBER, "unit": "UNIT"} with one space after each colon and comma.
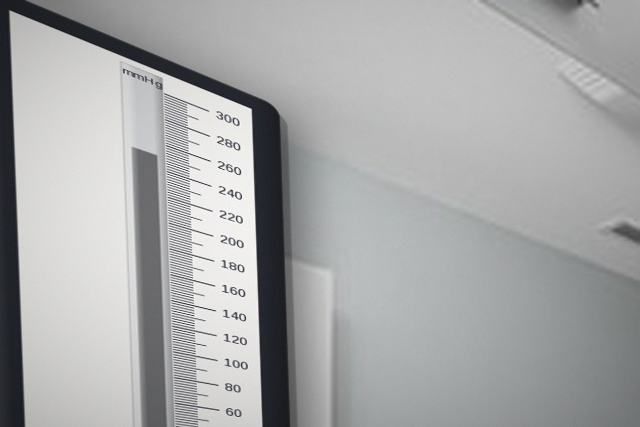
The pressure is {"value": 250, "unit": "mmHg"}
